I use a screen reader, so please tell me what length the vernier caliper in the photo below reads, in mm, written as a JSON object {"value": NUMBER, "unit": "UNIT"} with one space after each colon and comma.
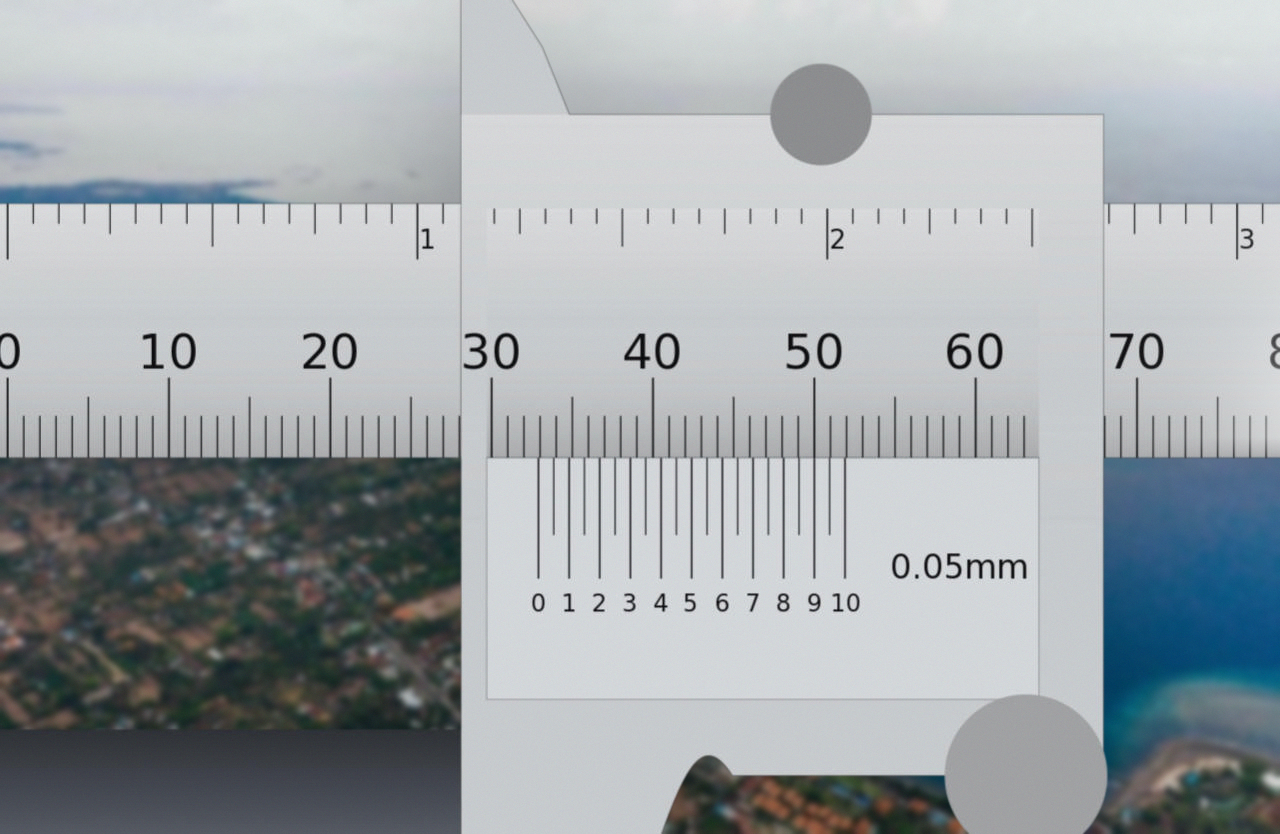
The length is {"value": 32.9, "unit": "mm"}
